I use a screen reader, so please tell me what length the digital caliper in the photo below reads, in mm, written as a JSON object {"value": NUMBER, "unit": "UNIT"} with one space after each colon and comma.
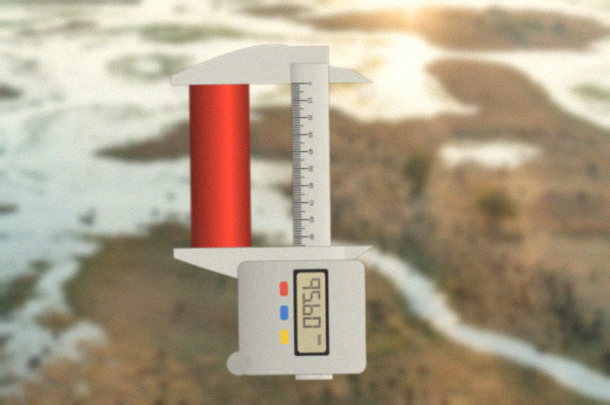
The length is {"value": 95.60, "unit": "mm"}
